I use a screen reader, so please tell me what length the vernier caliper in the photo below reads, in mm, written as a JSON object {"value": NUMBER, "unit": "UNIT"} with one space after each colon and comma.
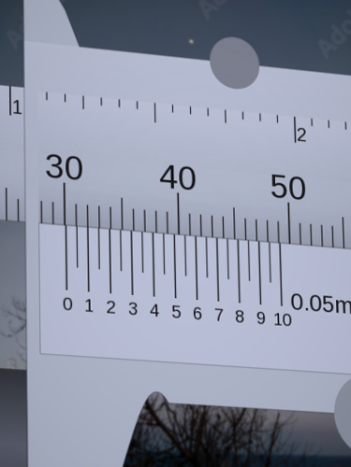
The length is {"value": 30.1, "unit": "mm"}
